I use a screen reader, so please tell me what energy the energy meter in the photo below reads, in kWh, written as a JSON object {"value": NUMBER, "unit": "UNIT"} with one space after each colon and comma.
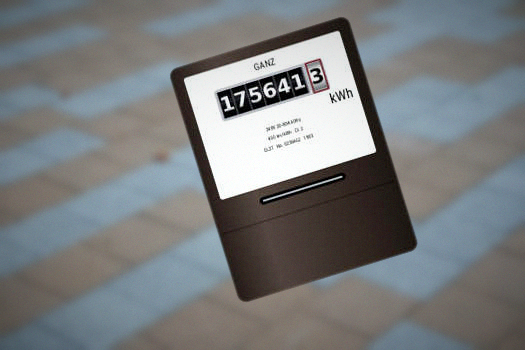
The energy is {"value": 175641.3, "unit": "kWh"}
